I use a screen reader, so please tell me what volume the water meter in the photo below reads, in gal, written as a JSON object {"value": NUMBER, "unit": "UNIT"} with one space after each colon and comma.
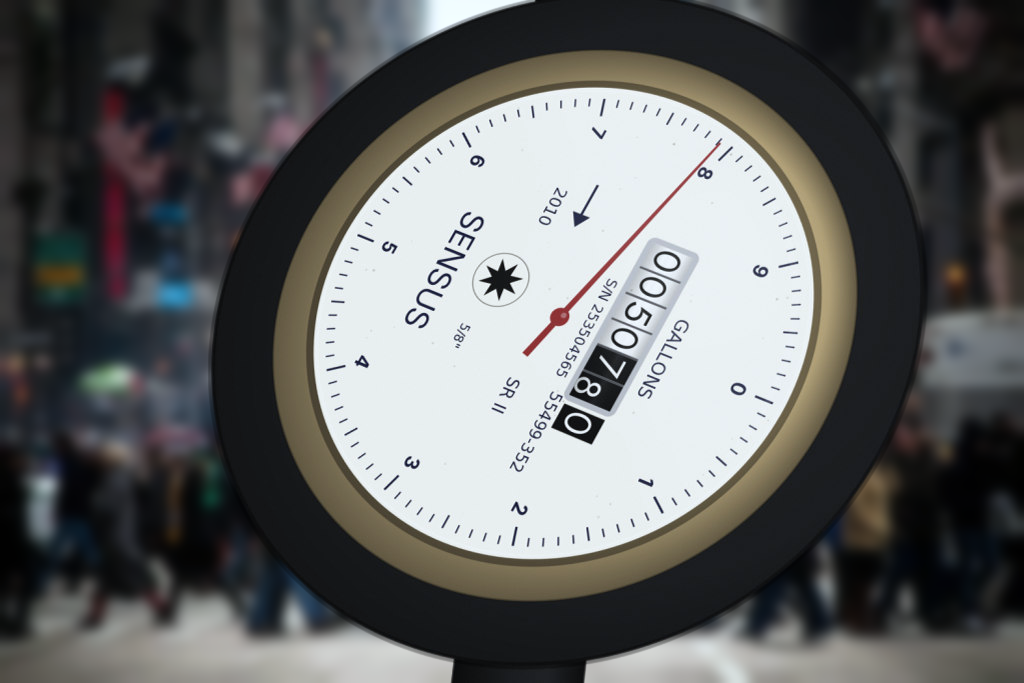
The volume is {"value": 50777.9, "unit": "gal"}
